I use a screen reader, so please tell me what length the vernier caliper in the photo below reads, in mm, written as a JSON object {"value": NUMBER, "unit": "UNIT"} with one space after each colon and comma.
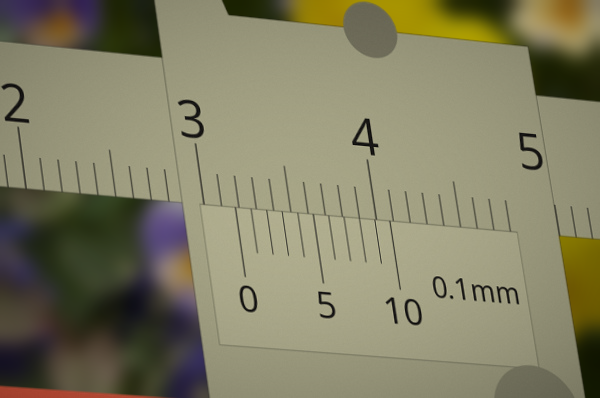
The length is {"value": 31.8, "unit": "mm"}
